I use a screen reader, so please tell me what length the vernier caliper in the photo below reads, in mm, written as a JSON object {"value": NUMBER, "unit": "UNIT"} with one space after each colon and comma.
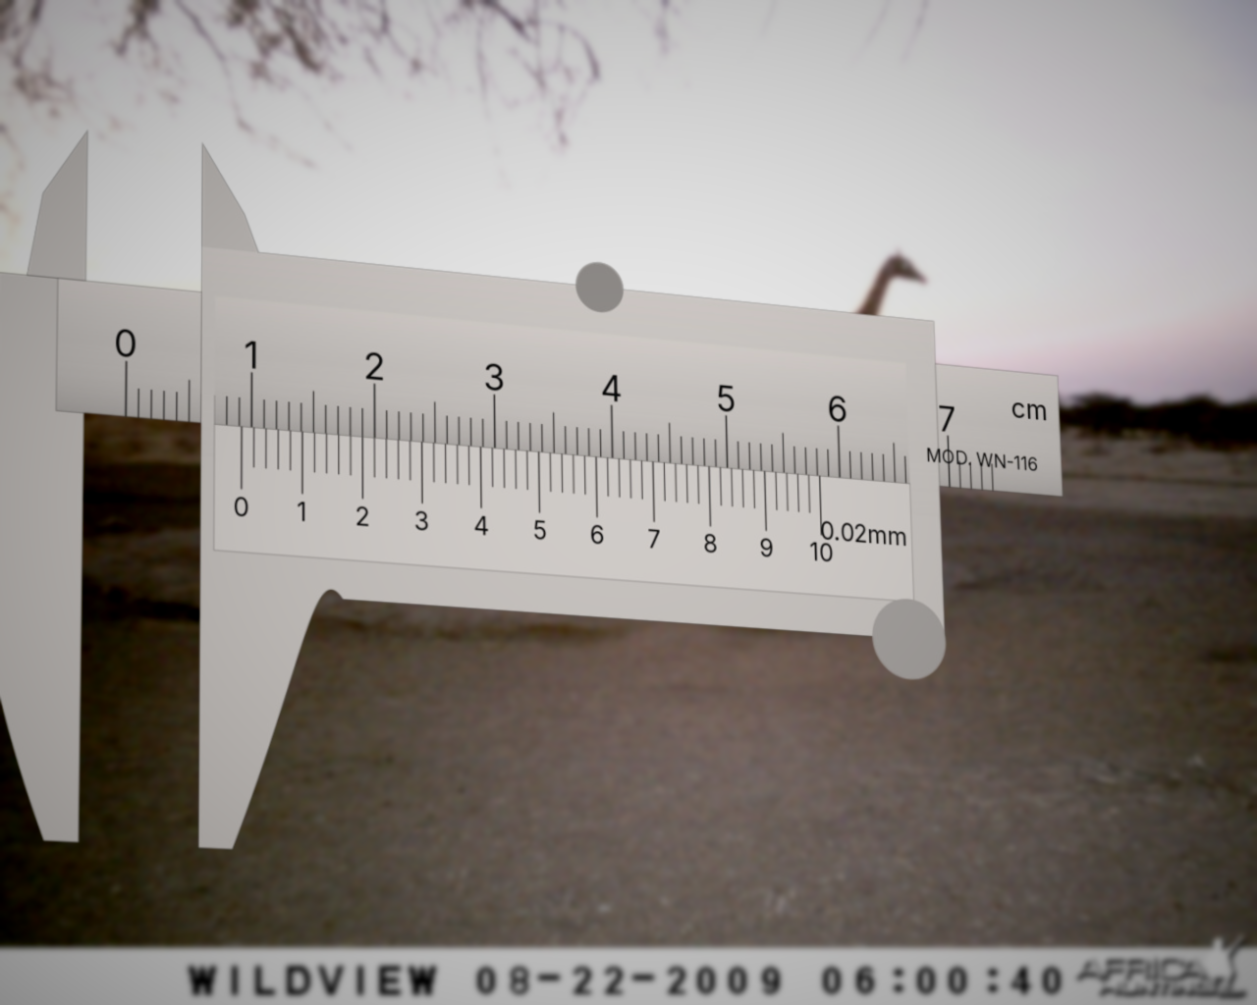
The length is {"value": 9.2, "unit": "mm"}
